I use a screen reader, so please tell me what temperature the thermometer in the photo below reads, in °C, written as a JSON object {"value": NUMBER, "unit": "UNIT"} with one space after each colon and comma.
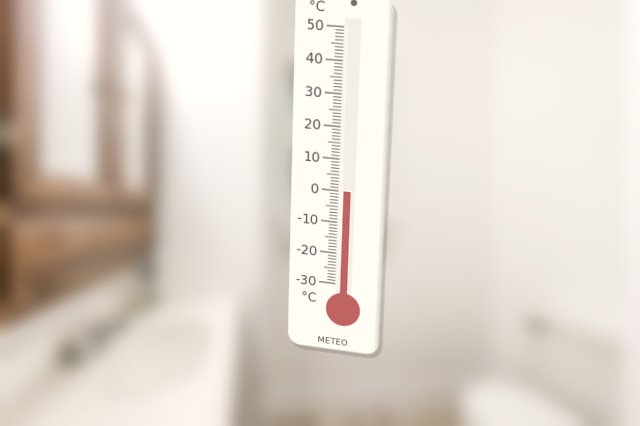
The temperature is {"value": 0, "unit": "°C"}
